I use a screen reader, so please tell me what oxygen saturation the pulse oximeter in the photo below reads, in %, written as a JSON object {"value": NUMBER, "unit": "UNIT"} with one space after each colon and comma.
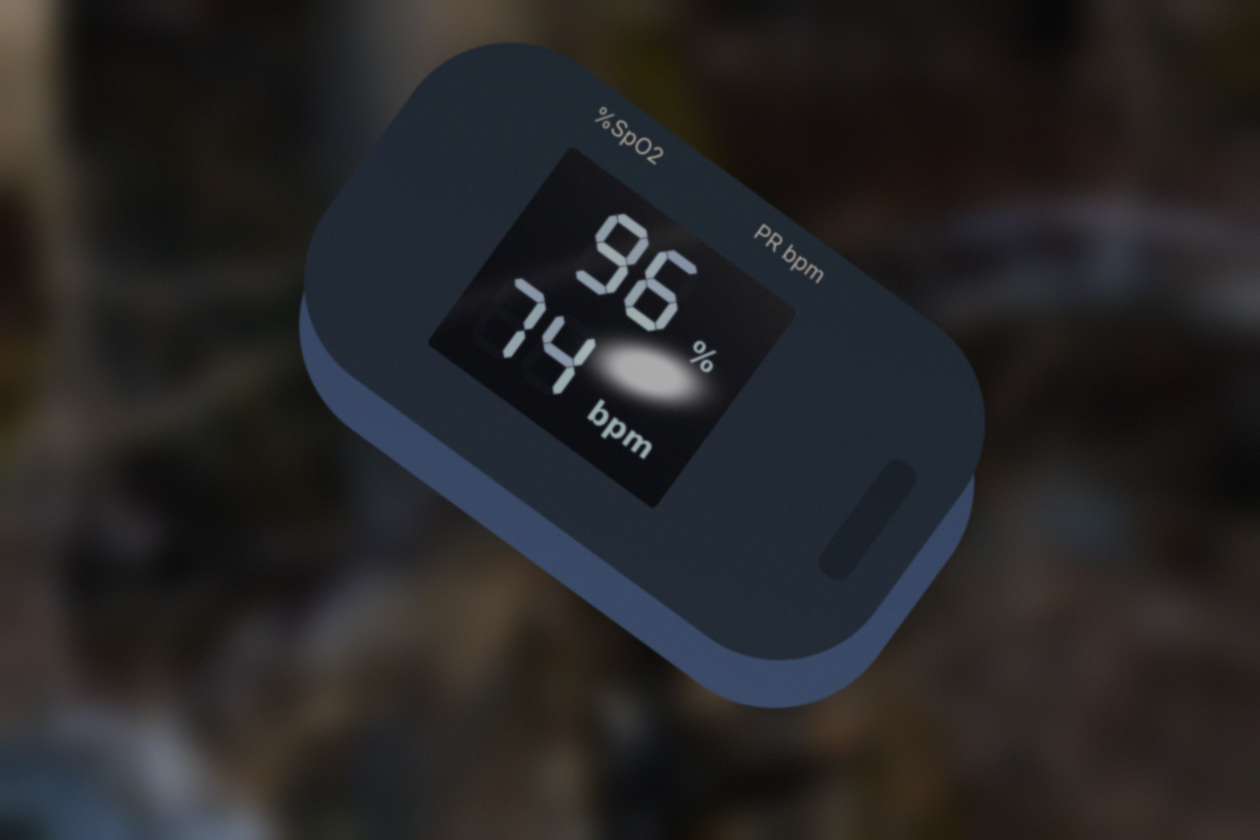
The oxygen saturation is {"value": 96, "unit": "%"}
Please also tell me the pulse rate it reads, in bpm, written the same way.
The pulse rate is {"value": 74, "unit": "bpm"}
